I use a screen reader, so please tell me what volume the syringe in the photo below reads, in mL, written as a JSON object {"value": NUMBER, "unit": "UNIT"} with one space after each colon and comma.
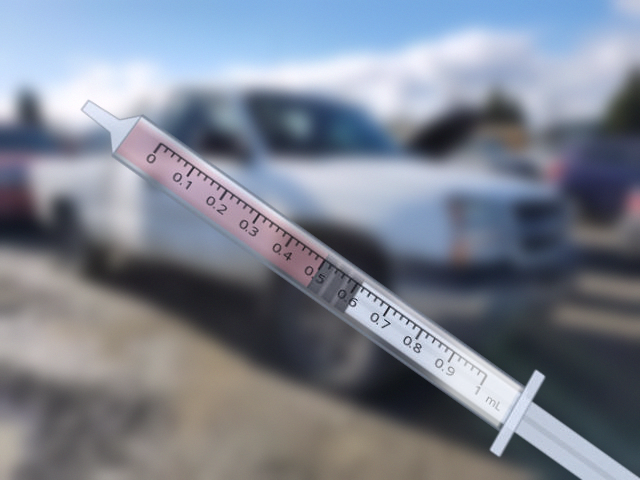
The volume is {"value": 0.5, "unit": "mL"}
